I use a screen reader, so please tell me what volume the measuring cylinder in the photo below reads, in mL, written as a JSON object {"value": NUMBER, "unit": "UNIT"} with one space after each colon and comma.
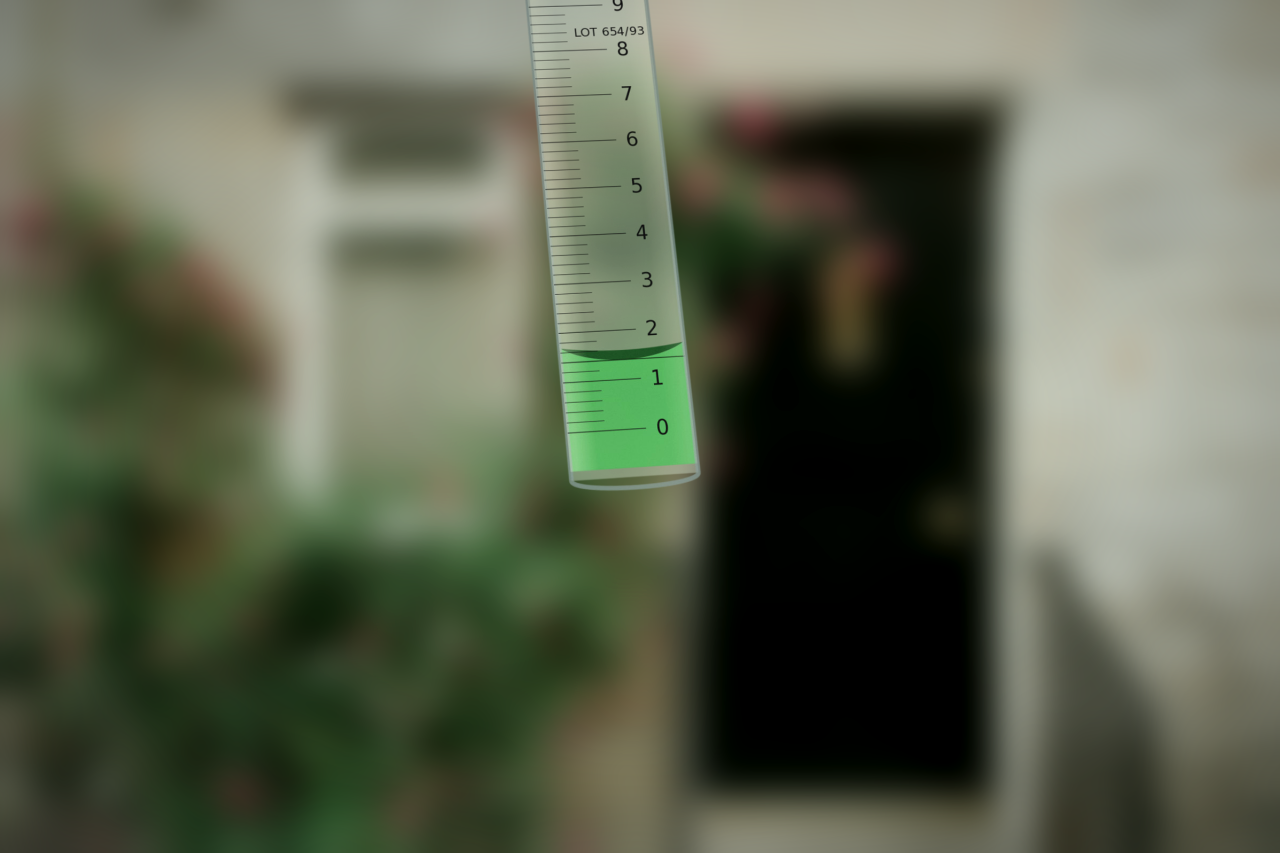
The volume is {"value": 1.4, "unit": "mL"}
